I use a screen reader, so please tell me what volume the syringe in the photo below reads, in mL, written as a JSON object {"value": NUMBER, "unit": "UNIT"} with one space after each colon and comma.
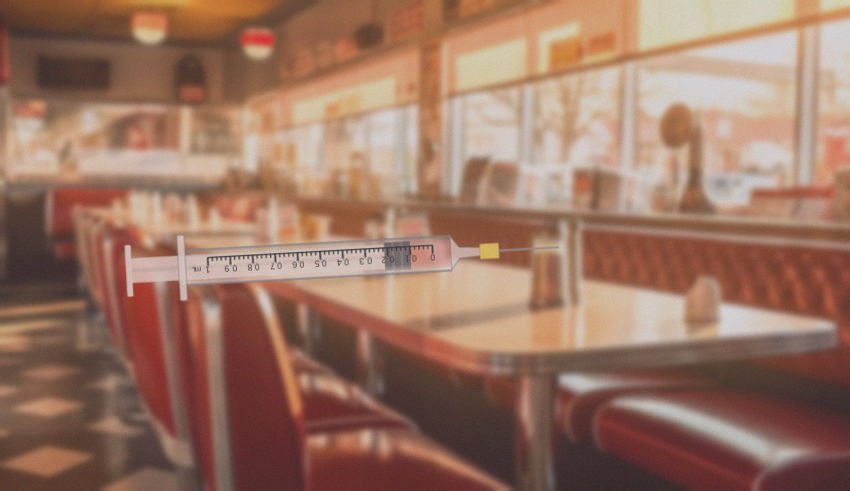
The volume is {"value": 0.1, "unit": "mL"}
